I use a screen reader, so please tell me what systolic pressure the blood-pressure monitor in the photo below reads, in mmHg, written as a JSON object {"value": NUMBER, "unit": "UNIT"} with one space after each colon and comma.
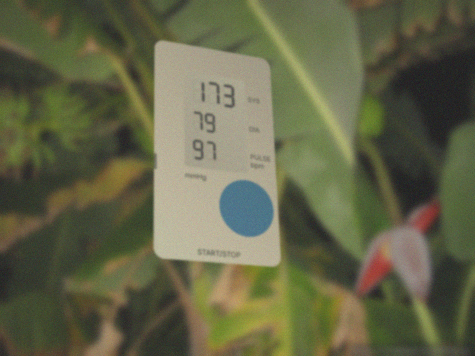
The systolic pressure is {"value": 173, "unit": "mmHg"}
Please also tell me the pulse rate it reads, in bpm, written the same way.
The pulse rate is {"value": 97, "unit": "bpm"}
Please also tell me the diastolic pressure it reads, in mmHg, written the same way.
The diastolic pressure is {"value": 79, "unit": "mmHg"}
